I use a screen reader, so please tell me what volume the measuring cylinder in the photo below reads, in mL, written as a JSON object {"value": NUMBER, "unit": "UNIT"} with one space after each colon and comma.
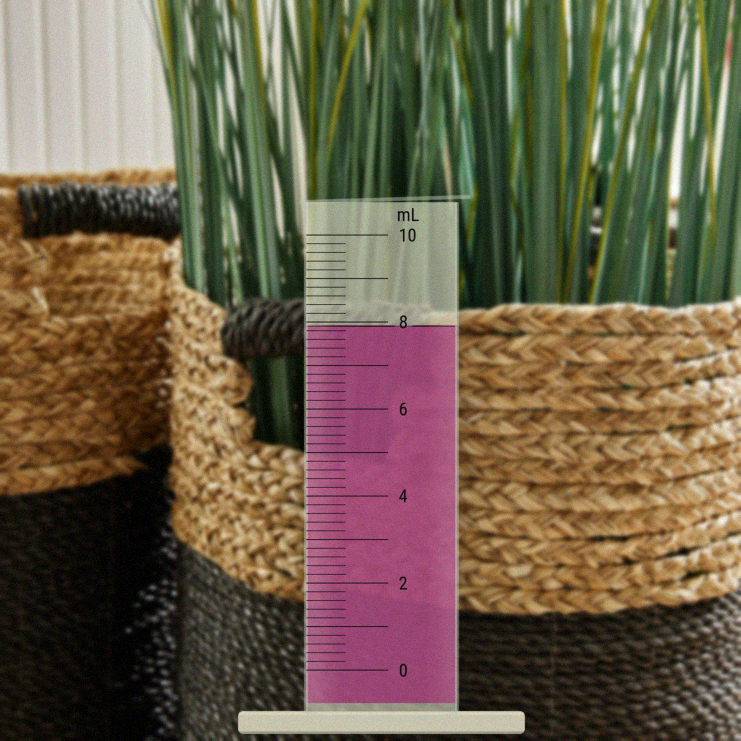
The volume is {"value": 7.9, "unit": "mL"}
